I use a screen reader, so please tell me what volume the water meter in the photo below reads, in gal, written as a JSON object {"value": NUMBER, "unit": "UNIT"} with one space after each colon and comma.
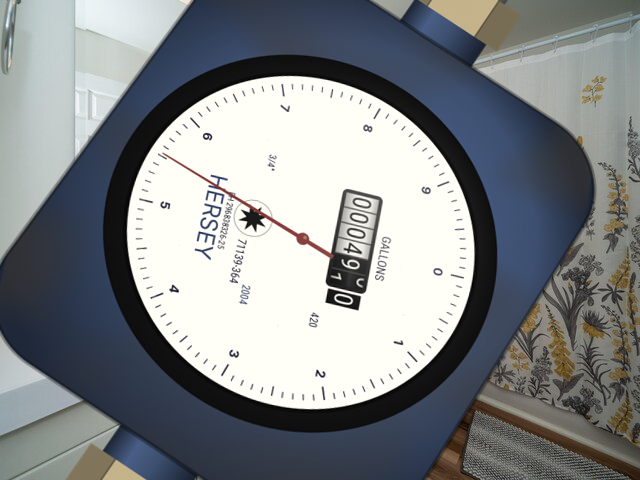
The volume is {"value": 4905.5, "unit": "gal"}
